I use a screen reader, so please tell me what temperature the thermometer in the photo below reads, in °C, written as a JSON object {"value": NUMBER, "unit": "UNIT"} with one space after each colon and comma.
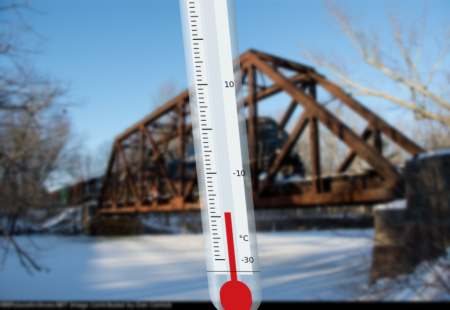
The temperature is {"value": -19, "unit": "°C"}
